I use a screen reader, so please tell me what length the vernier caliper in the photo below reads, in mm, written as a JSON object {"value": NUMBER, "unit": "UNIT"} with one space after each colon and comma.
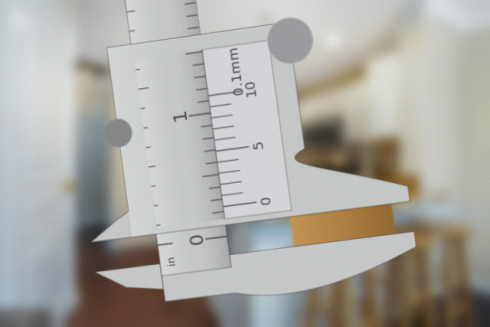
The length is {"value": 2.4, "unit": "mm"}
